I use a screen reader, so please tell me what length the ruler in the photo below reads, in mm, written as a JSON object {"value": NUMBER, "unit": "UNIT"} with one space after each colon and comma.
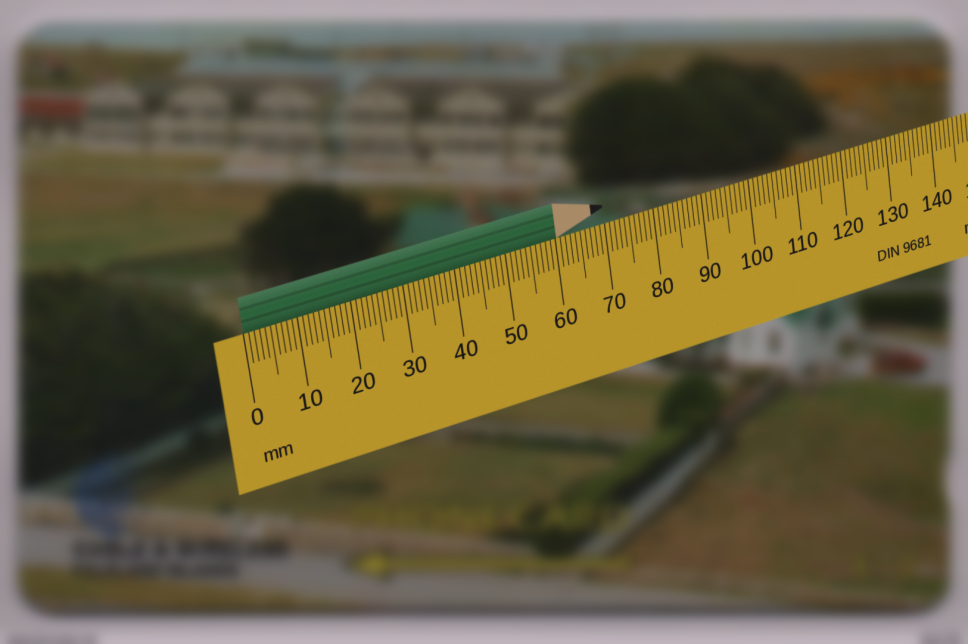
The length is {"value": 70, "unit": "mm"}
